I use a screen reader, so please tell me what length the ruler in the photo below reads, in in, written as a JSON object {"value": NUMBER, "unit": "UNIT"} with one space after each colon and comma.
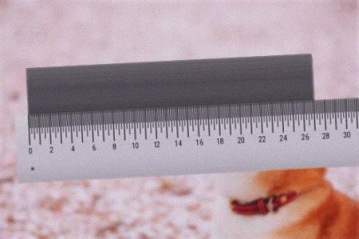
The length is {"value": 27, "unit": "in"}
